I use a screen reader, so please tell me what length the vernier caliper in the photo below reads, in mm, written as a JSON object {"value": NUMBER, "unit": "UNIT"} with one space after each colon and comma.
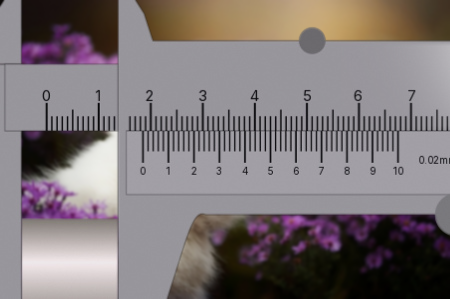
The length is {"value": 18.5, "unit": "mm"}
